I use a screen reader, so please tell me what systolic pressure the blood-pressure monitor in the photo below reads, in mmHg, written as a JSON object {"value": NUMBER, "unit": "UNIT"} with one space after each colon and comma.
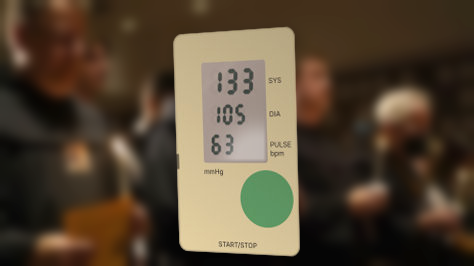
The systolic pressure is {"value": 133, "unit": "mmHg"}
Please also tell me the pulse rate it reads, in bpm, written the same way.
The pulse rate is {"value": 63, "unit": "bpm"}
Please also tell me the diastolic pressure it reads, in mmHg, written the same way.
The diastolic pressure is {"value": 105, "unit": "mmHg"}
